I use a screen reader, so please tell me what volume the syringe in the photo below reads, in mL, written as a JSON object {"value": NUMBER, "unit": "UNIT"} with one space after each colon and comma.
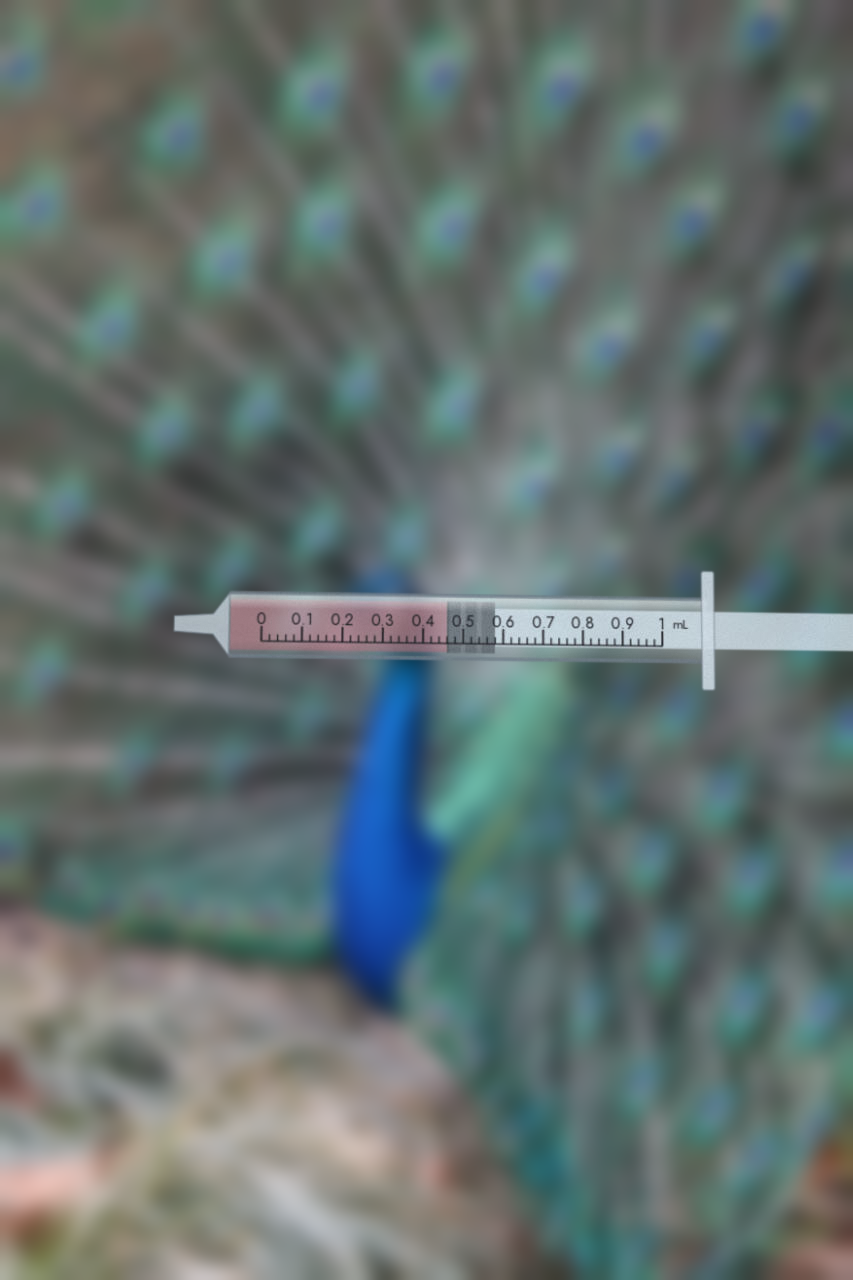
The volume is {"value": 0.46, "unit": "mL"}
